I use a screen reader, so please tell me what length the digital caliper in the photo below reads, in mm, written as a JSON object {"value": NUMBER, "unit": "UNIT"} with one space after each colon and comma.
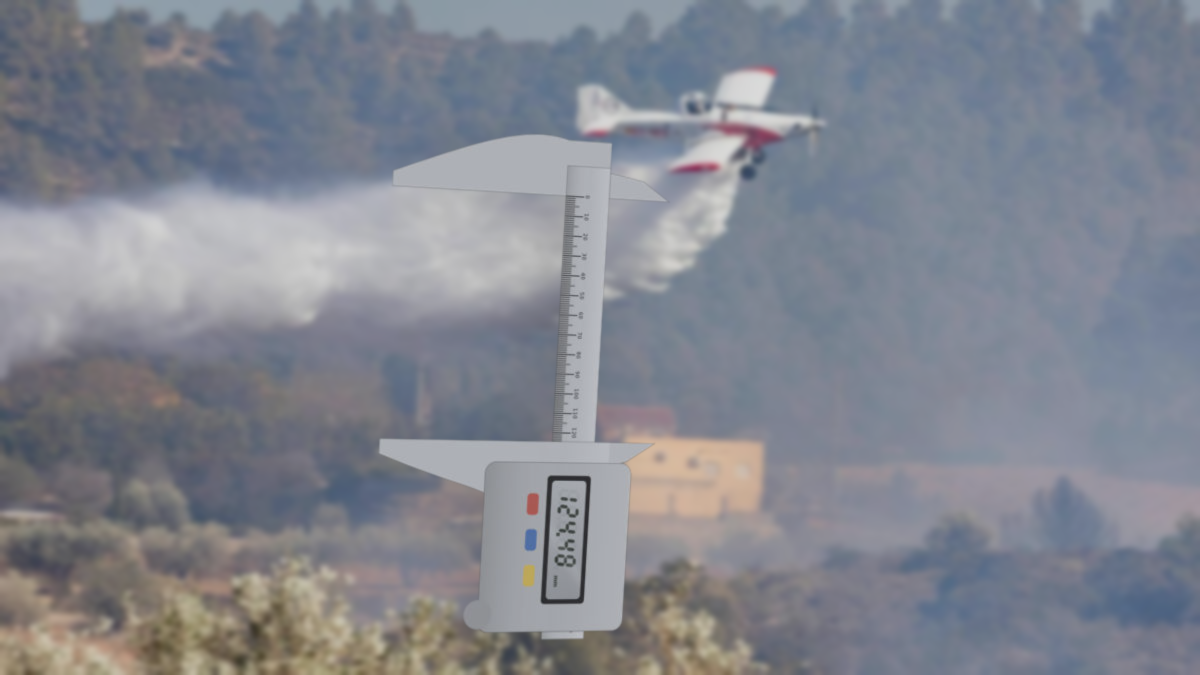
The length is {"value": 124.48, "unit": "mm"}
